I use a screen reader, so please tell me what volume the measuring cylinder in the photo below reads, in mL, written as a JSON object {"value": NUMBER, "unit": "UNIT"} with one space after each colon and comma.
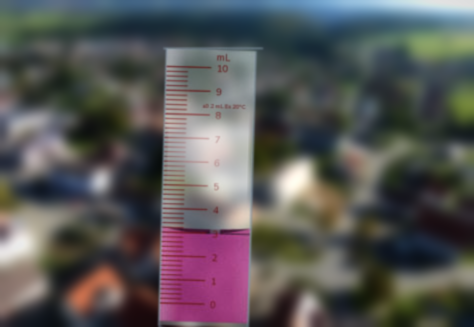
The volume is {"value": 3, "unit": "mL"}
